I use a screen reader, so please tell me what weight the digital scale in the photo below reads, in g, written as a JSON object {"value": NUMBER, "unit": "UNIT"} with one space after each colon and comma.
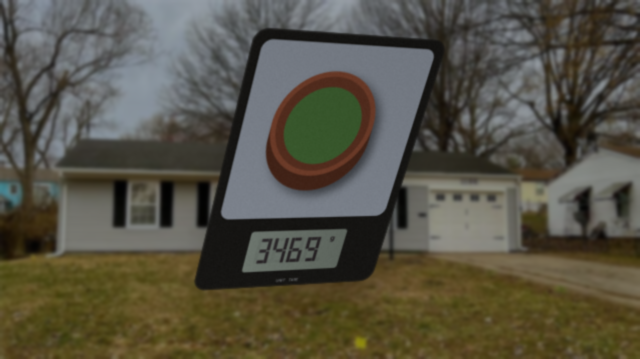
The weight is {"value": 3469, "unit": "g"}
